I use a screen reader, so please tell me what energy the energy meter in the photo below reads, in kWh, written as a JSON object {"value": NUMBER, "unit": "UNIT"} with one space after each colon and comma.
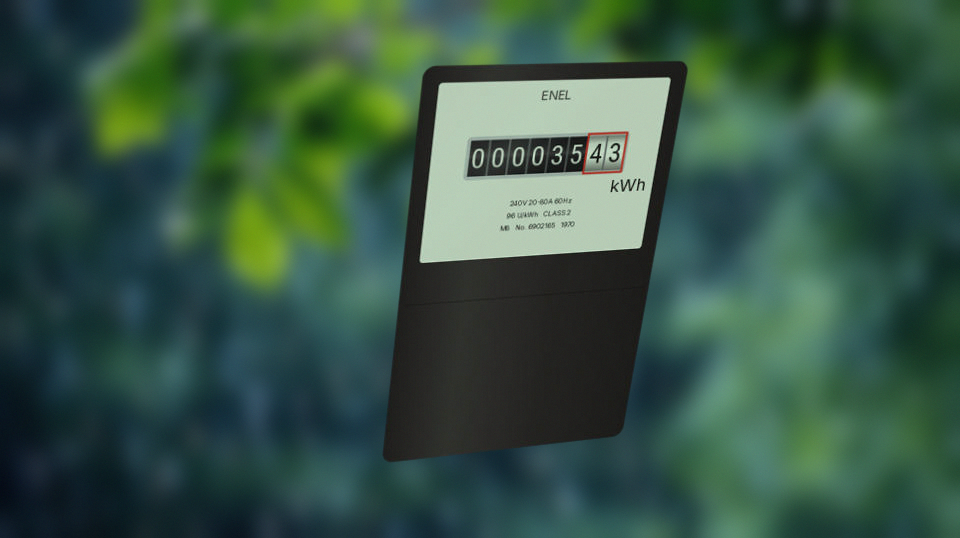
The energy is {"value": 35.43, "unit": "kWh"}
